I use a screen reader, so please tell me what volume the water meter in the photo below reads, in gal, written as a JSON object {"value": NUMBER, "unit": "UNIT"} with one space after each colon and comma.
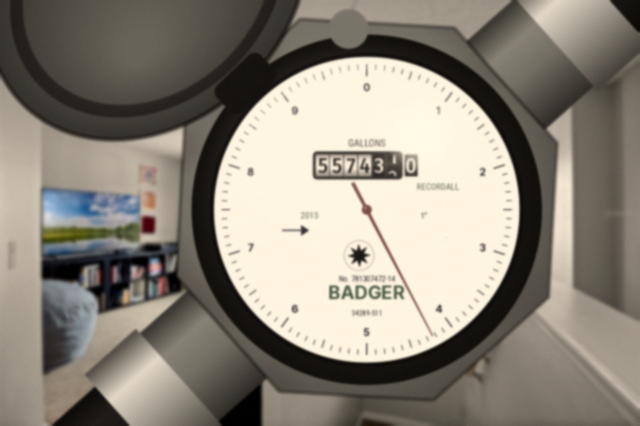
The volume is {"value": 5574314.2, "unit": "gal"}
